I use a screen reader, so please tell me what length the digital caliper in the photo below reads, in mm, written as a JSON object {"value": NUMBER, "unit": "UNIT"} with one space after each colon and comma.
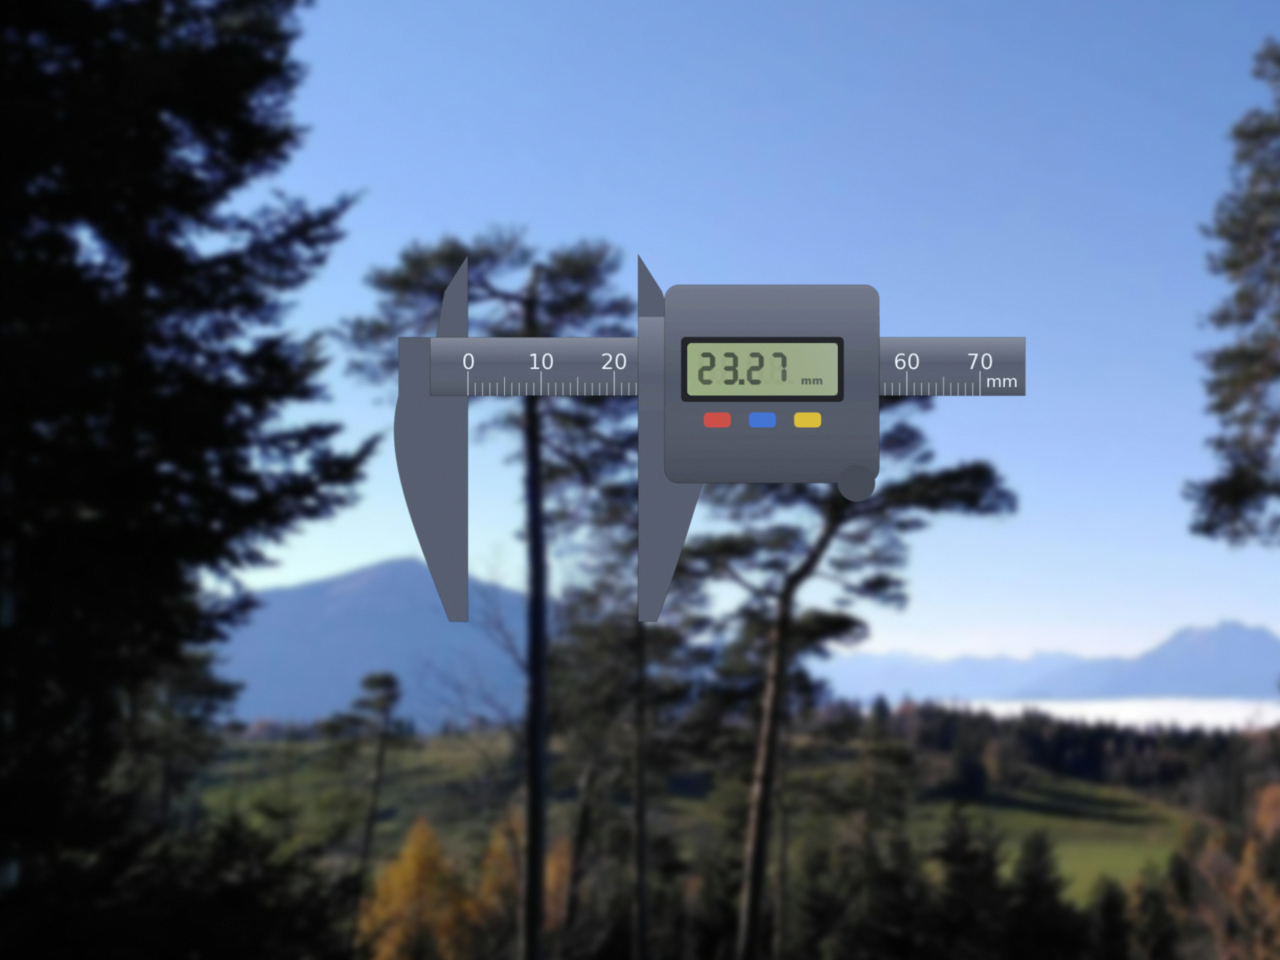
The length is {"value": 23.27, "unit": "mm"}
